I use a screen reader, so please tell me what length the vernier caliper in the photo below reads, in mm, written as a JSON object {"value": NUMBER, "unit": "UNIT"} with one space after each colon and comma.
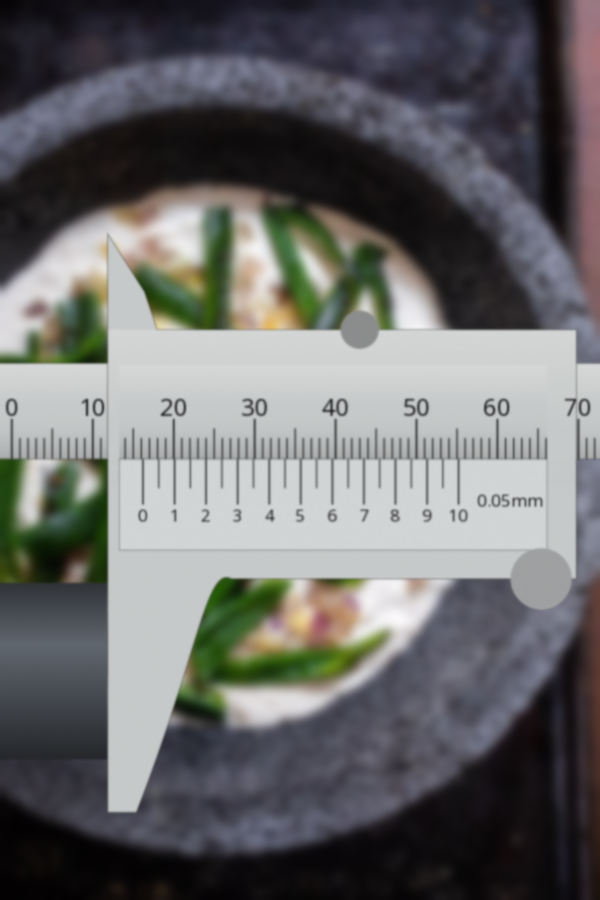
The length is {"value": 16.2, "unit": "mm"}
